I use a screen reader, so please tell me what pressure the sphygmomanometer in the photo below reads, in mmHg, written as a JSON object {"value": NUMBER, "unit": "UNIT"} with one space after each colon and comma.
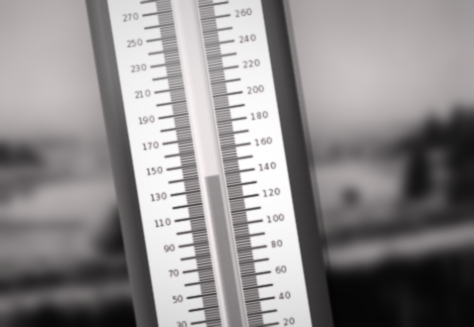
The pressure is {"value": 140, "unit": "mmHg"}
